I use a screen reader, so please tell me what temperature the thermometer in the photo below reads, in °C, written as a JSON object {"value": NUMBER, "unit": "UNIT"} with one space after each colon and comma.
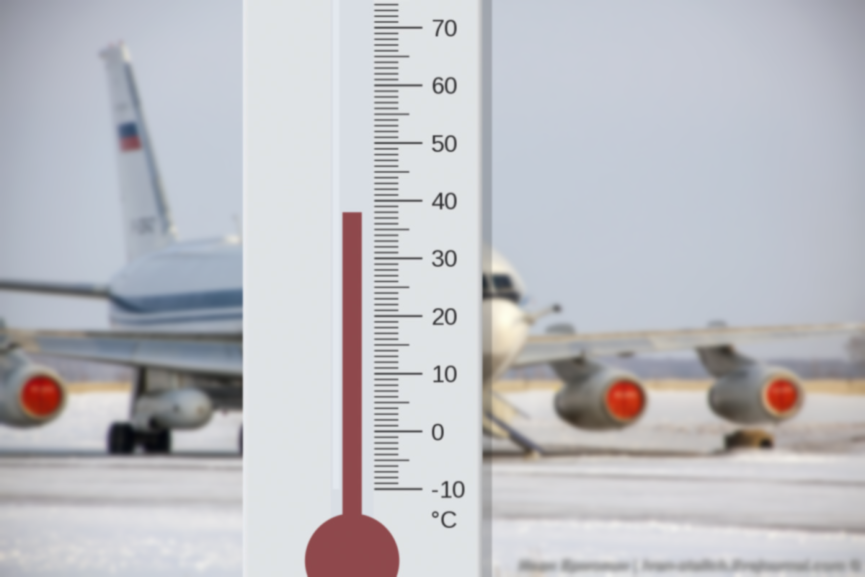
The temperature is {"value": 38, "unit": "°C"}
